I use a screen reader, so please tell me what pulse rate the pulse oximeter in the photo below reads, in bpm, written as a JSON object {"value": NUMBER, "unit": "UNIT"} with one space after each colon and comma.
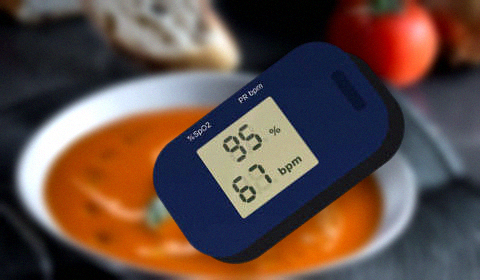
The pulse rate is {"value": 67, "unit": "bpm"}
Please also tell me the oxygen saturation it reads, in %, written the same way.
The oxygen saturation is {"value": 95, "unit": "%"}
